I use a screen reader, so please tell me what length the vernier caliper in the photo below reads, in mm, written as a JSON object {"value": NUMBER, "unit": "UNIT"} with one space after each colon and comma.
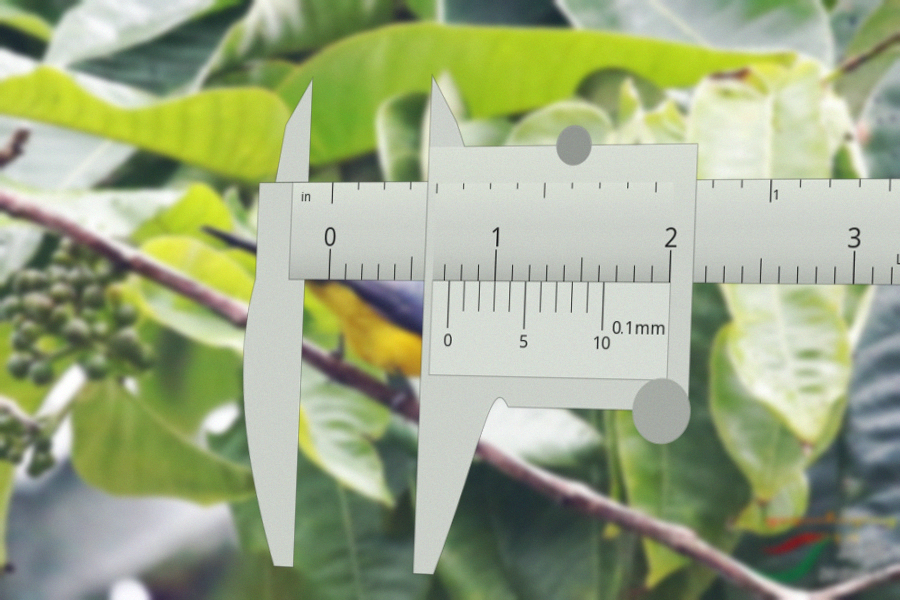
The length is {"value": 7.3, "unit": "mm"}
